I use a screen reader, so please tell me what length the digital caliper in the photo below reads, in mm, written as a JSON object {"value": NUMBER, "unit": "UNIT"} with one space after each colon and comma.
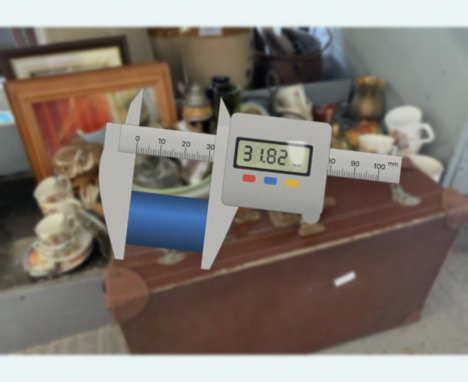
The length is {"value": 31.82, "unit": "mm"}
